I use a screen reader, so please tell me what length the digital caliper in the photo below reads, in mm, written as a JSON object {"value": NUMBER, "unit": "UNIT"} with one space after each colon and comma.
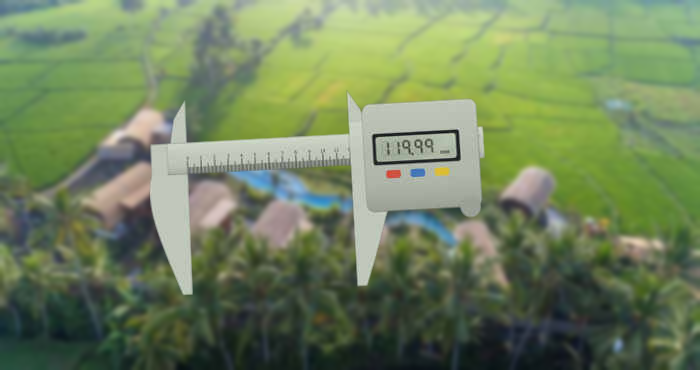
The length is {"value": 119.99, "unit": "mm"}
